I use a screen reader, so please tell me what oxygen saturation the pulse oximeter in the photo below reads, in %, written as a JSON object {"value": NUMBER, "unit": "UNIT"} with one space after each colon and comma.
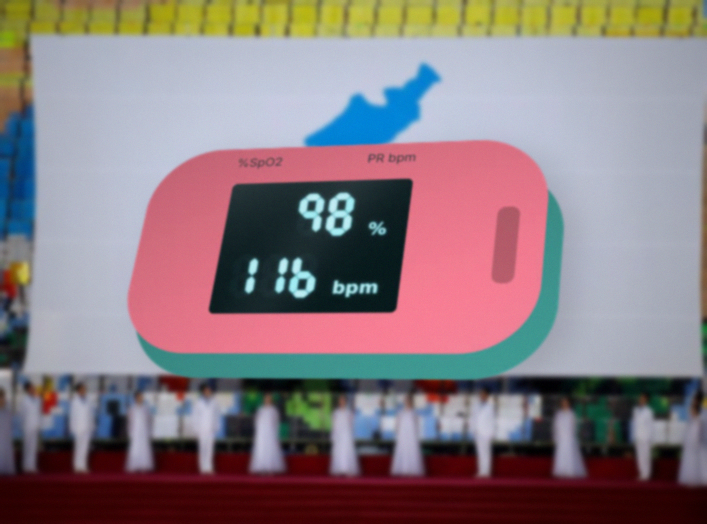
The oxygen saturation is {"value": 98, "unit": "%"}
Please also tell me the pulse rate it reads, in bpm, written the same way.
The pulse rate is {"value": 116, "unit": "bpm"}
